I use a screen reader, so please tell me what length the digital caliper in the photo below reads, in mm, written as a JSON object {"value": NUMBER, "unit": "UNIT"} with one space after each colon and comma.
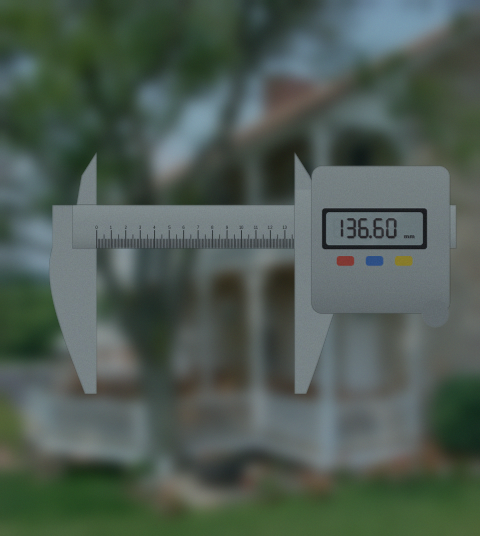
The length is {"value": 136.60, "unit": "mm"}
